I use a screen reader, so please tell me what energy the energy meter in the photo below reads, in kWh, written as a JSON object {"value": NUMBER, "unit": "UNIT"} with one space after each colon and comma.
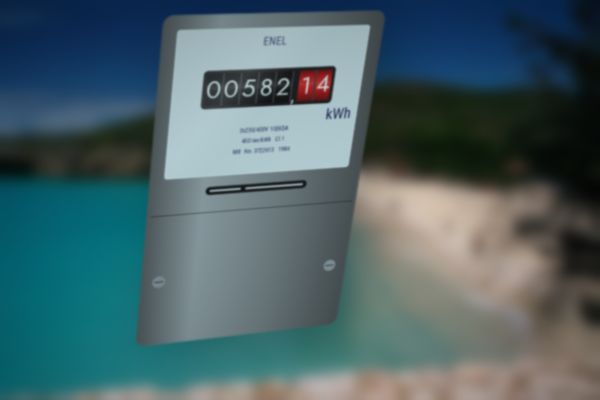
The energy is {"value": 582.14, "unit": "kWh"}
